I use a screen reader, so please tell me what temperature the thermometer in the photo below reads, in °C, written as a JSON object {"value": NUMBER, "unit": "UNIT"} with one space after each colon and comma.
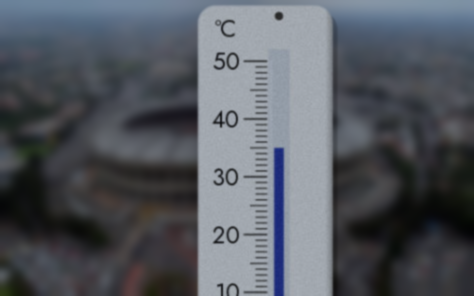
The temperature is {"value": 35, "unit": "°C"}
